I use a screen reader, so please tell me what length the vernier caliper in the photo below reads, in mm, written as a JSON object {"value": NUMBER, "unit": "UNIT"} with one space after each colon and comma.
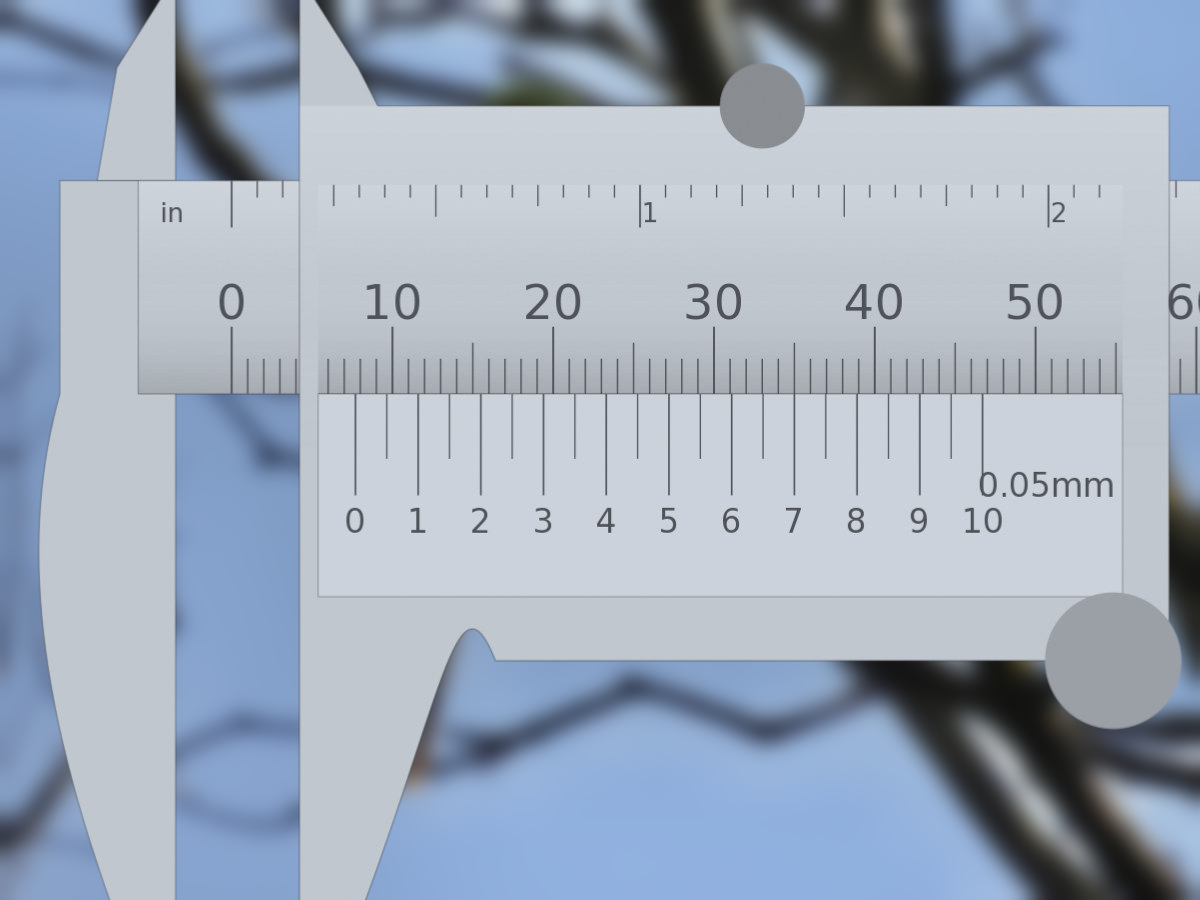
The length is {"value": 7.7, "unit": "mm"}
